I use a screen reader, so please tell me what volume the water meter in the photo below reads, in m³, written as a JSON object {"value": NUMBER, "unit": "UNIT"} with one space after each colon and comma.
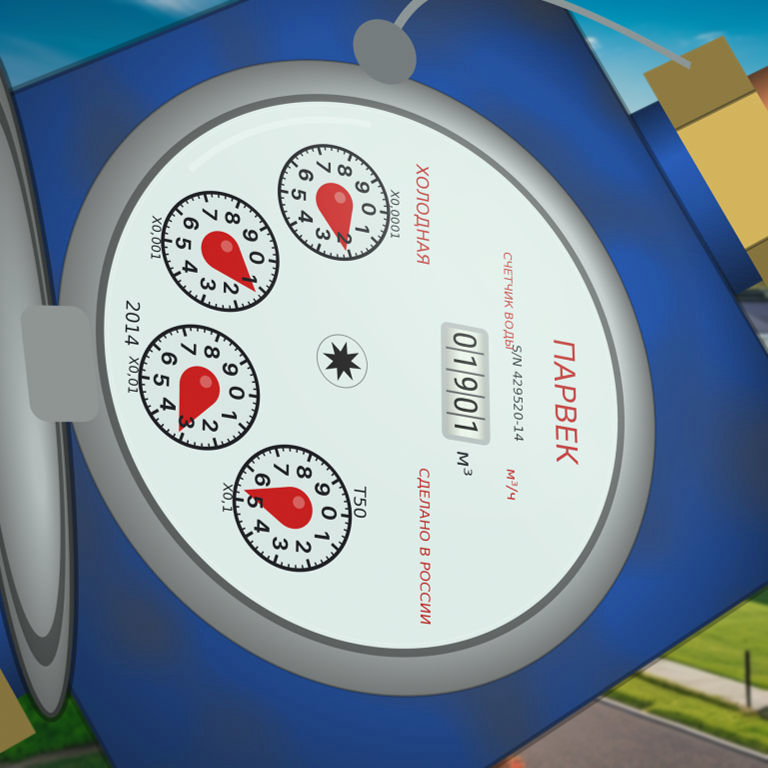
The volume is {"value": 1901.5312, "unit": "m³"}
